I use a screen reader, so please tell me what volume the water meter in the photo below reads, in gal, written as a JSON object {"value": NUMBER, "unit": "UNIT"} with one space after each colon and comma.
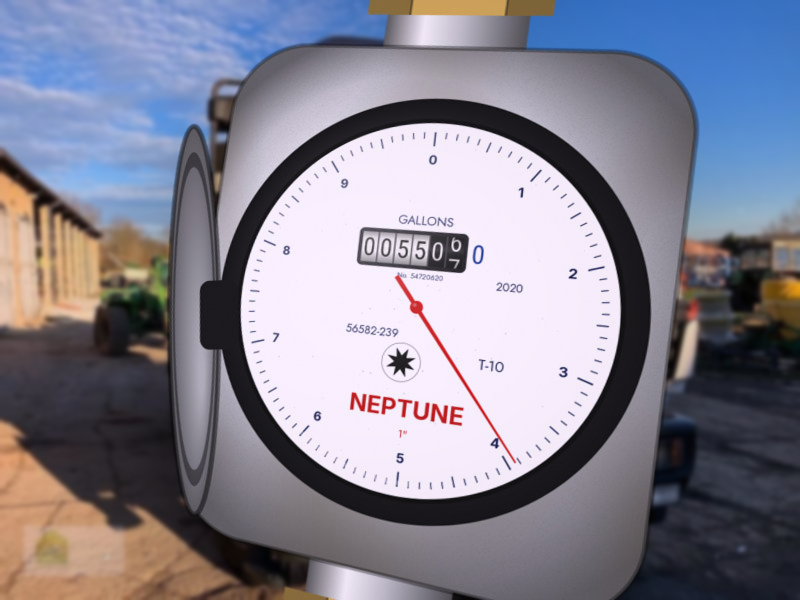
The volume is {"value": 55063.9, "unit": "gal"}
